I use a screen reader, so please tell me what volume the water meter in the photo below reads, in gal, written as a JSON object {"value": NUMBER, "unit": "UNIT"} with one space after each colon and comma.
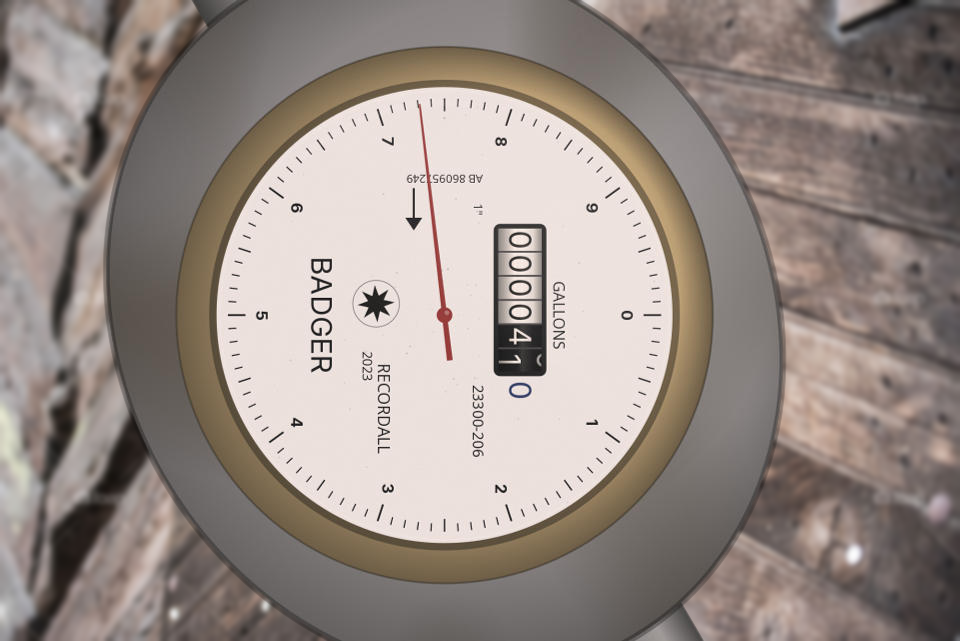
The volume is {"value": 407.3, "unit": "gal"}
